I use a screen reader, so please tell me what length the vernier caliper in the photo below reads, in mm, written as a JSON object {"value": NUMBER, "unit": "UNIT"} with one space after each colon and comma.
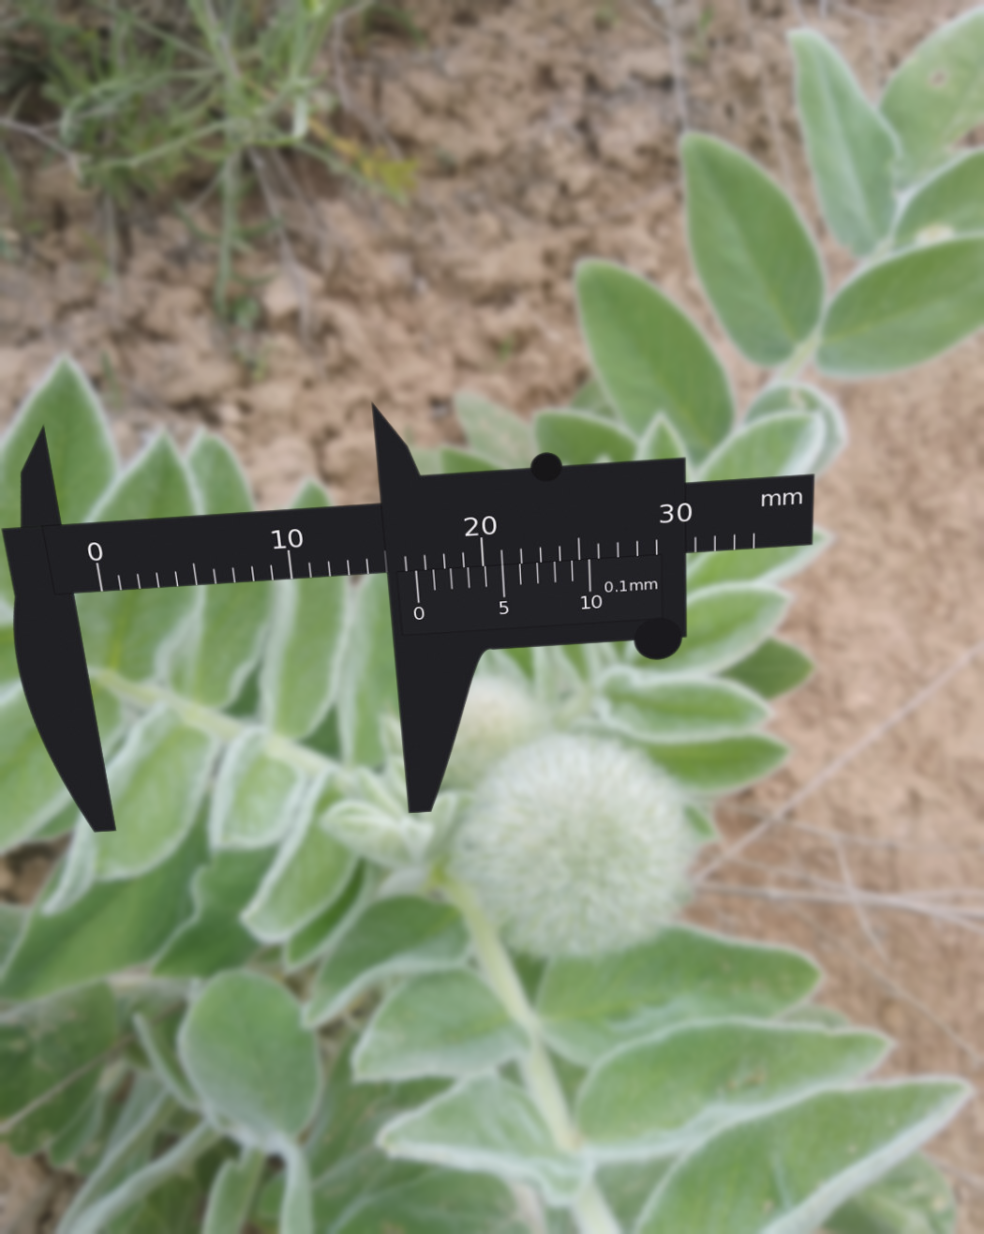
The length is {"value": 16.5, "unit": "mm"}
